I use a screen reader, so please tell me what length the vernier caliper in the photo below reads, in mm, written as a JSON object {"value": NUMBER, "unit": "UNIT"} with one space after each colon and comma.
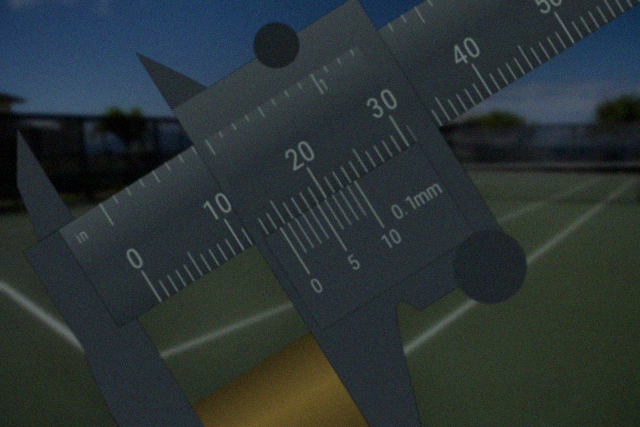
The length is {"value": 14.4, "unit": "mm"}
